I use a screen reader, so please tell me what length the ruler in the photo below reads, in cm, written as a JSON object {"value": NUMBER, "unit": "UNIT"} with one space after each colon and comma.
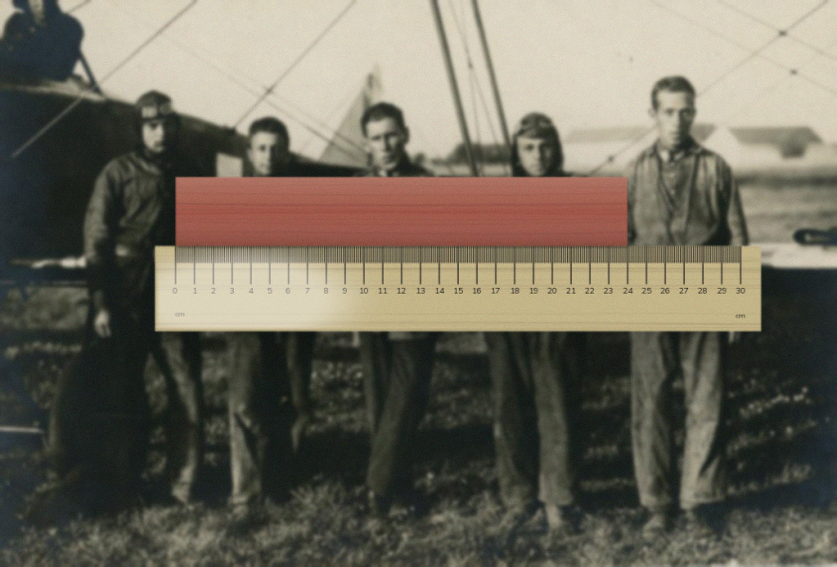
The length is {"value": 24, "unit": "cm"}
